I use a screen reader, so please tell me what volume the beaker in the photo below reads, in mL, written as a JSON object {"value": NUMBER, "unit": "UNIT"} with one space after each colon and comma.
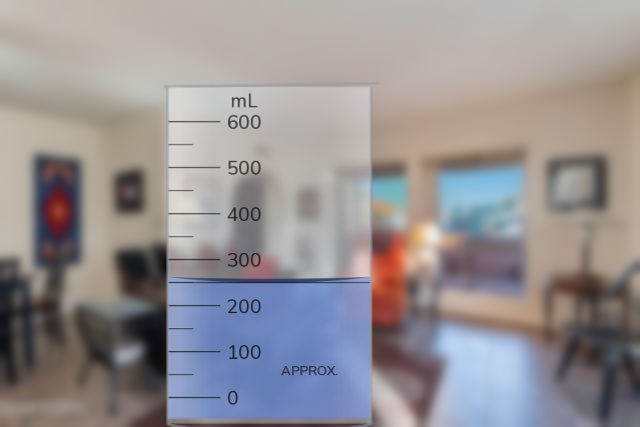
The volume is {"value": 250, "unit": "mL"}
